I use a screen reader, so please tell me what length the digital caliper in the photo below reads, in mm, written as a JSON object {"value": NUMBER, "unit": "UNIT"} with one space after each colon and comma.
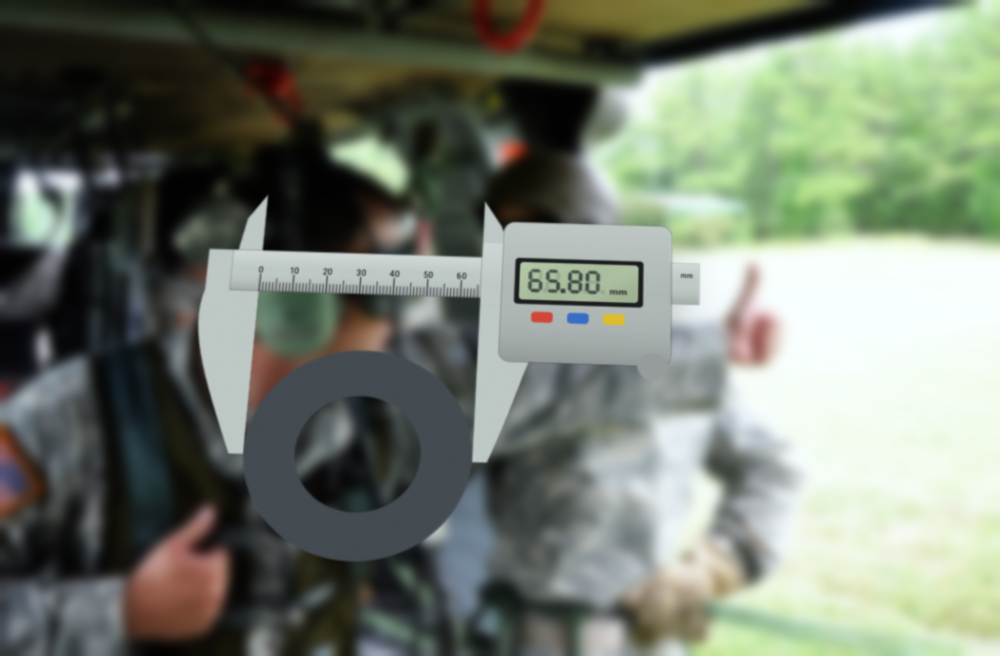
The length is {"value": 65.80, "unit": "mm"}
